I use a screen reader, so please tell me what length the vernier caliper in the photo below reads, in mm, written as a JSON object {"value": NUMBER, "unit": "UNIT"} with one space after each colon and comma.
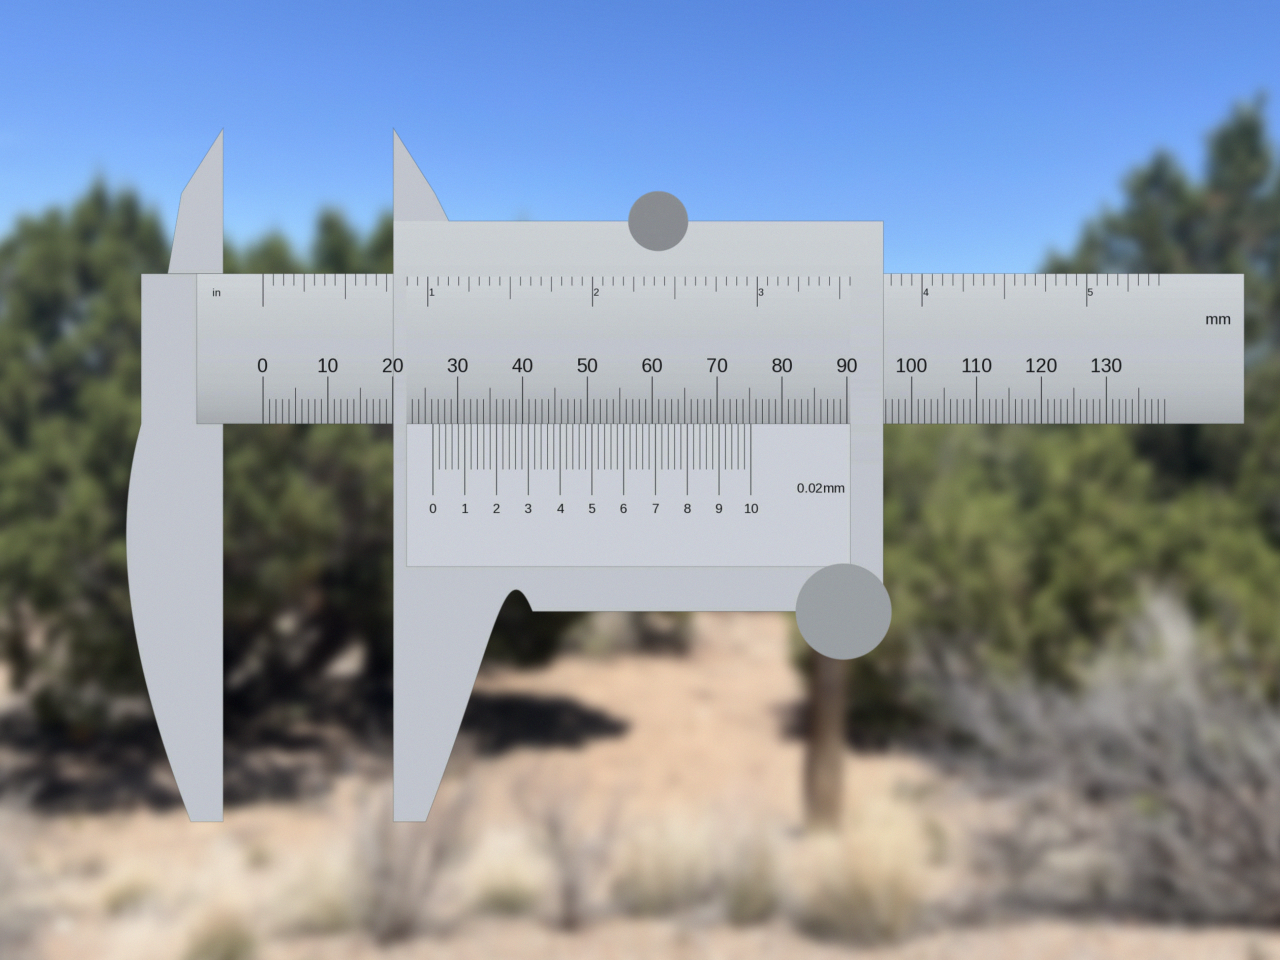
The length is {"value": 26.2, "unit": "mm"}
